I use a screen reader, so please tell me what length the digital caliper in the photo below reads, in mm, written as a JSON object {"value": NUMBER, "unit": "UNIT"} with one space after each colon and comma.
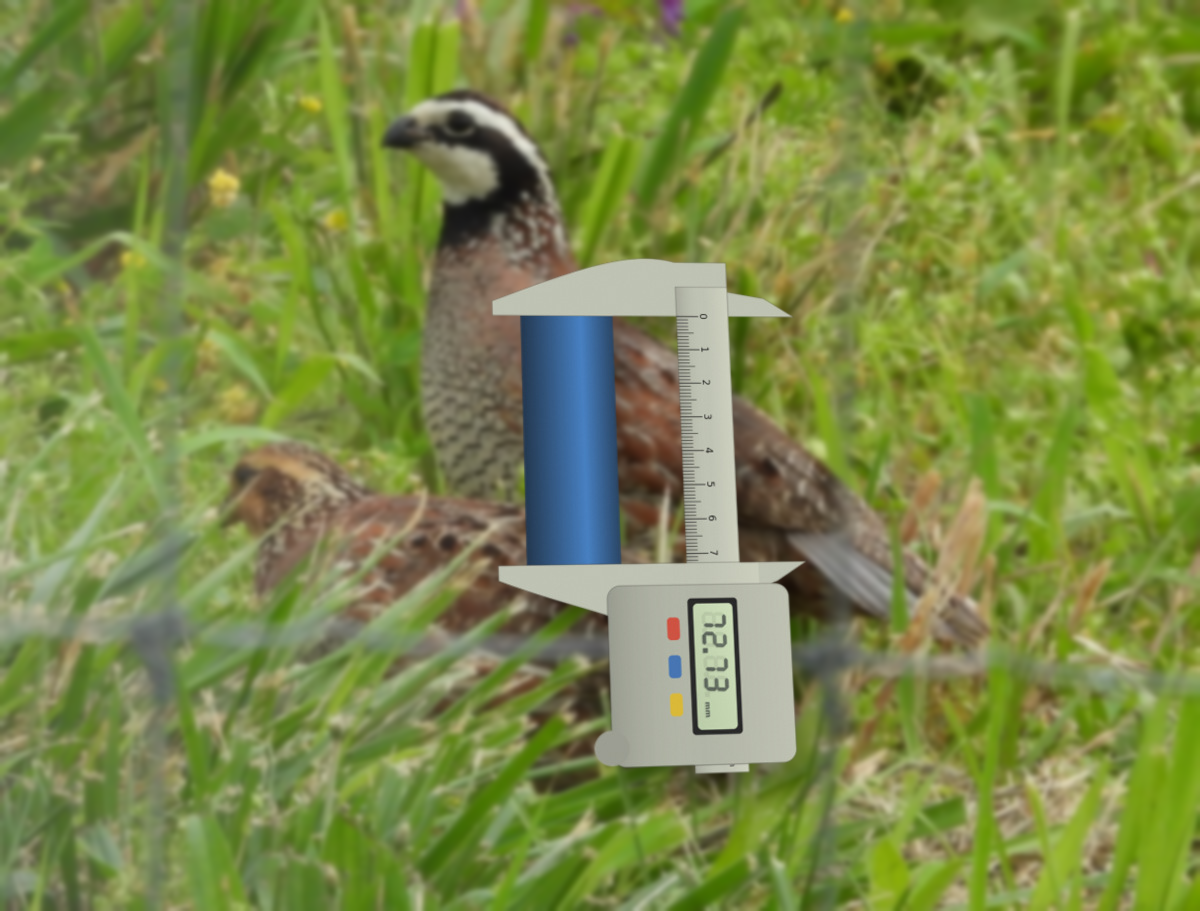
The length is {"value": 72.73, "unit": "mm"}
